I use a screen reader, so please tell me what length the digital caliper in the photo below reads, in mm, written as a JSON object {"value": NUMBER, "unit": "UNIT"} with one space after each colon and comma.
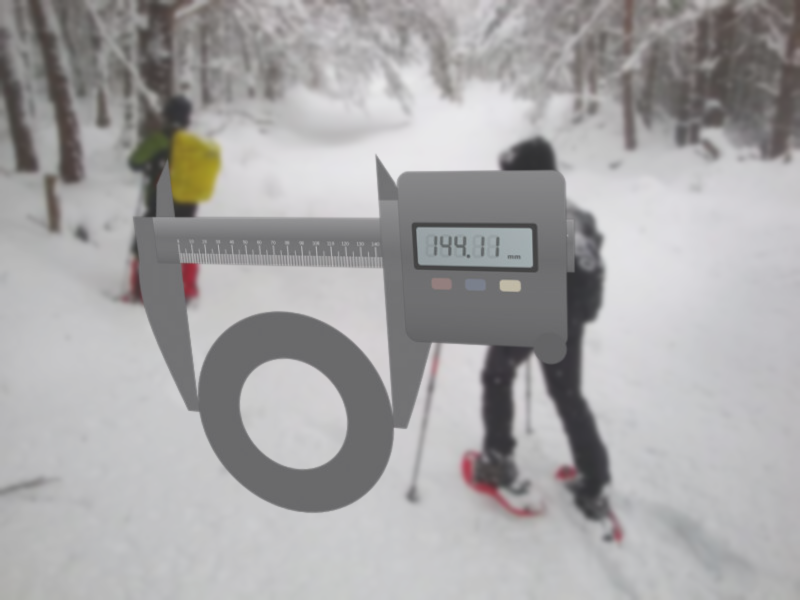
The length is {"value": 144.11, "unit": "mm"}
